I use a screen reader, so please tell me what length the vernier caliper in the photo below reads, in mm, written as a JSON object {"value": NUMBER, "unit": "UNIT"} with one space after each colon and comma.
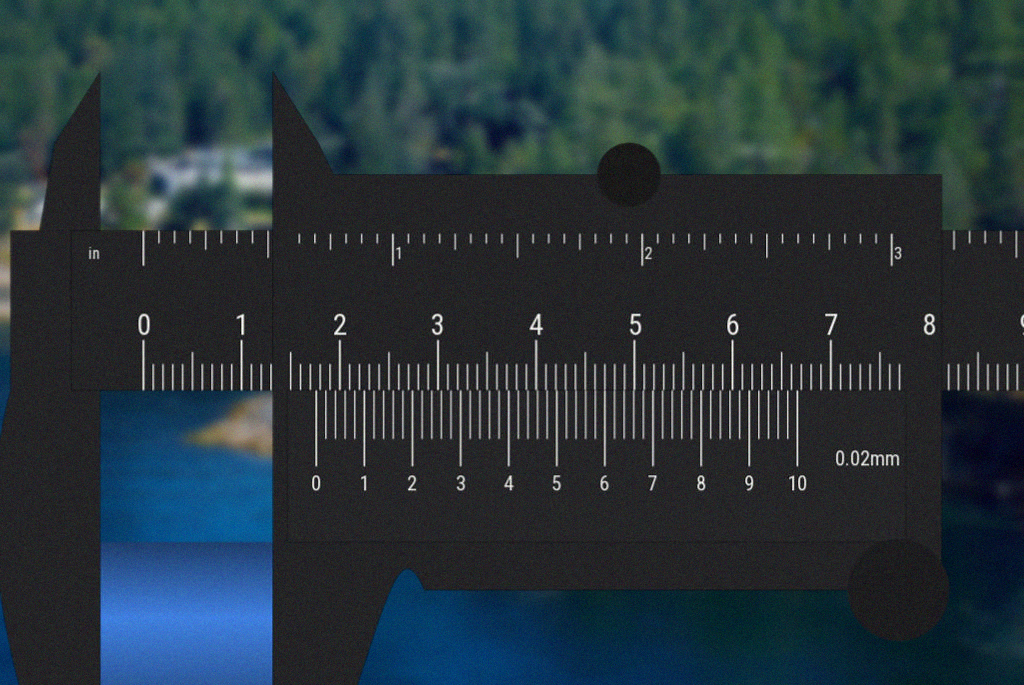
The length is {"value": 17.6, "unit": "mm"}
